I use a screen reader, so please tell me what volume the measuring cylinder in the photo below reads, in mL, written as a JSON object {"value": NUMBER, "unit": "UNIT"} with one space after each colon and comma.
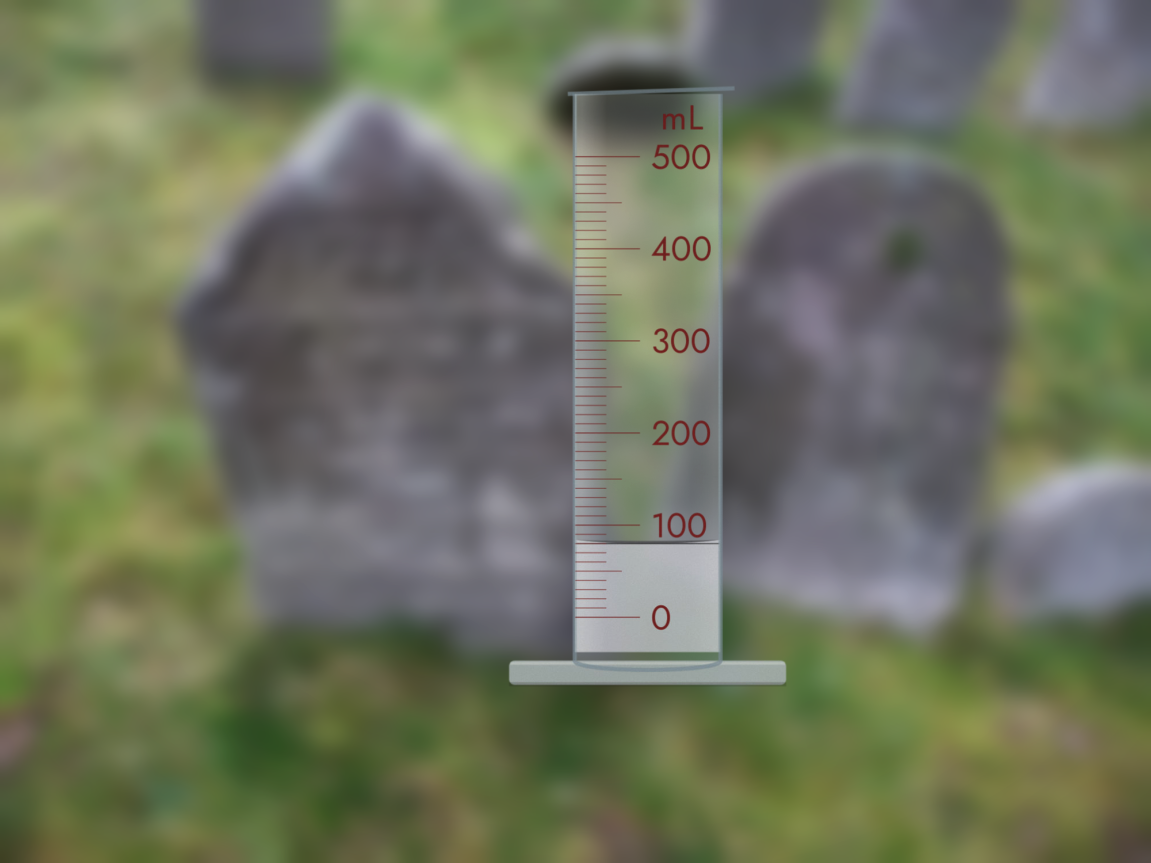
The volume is {"value": 80, "unit": "mL"}
